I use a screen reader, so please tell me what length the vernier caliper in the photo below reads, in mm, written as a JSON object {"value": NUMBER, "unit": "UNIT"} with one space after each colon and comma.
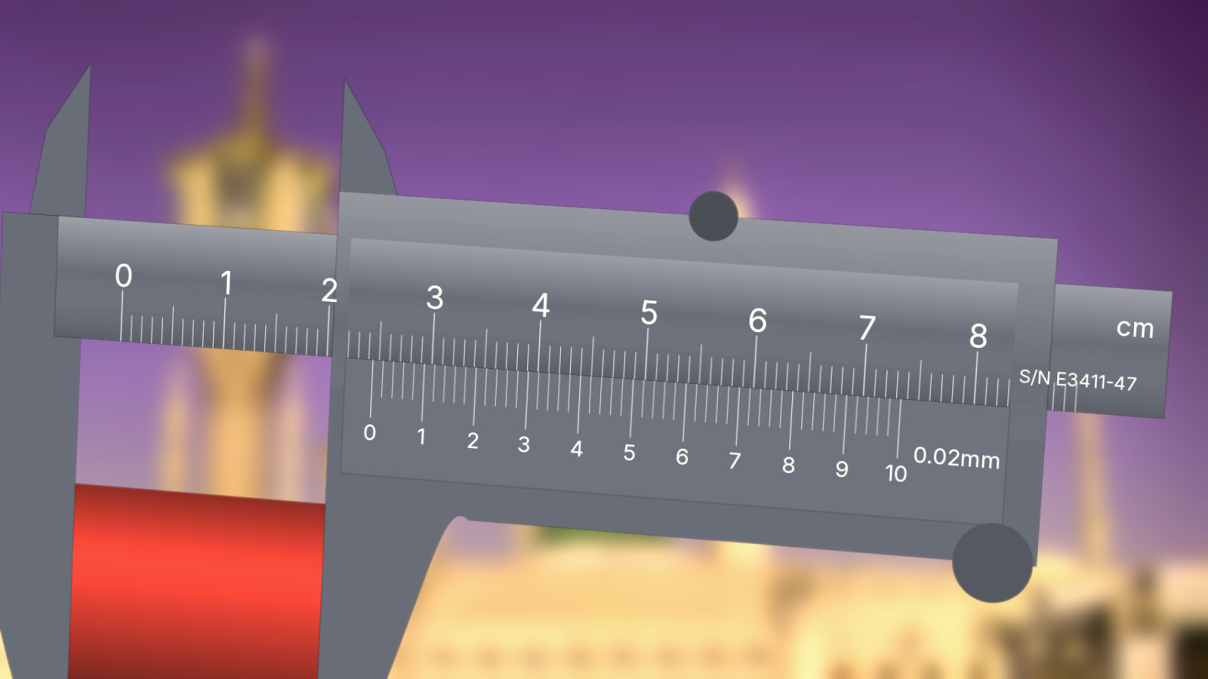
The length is {"value": 24.4, "unit": "mm"}
